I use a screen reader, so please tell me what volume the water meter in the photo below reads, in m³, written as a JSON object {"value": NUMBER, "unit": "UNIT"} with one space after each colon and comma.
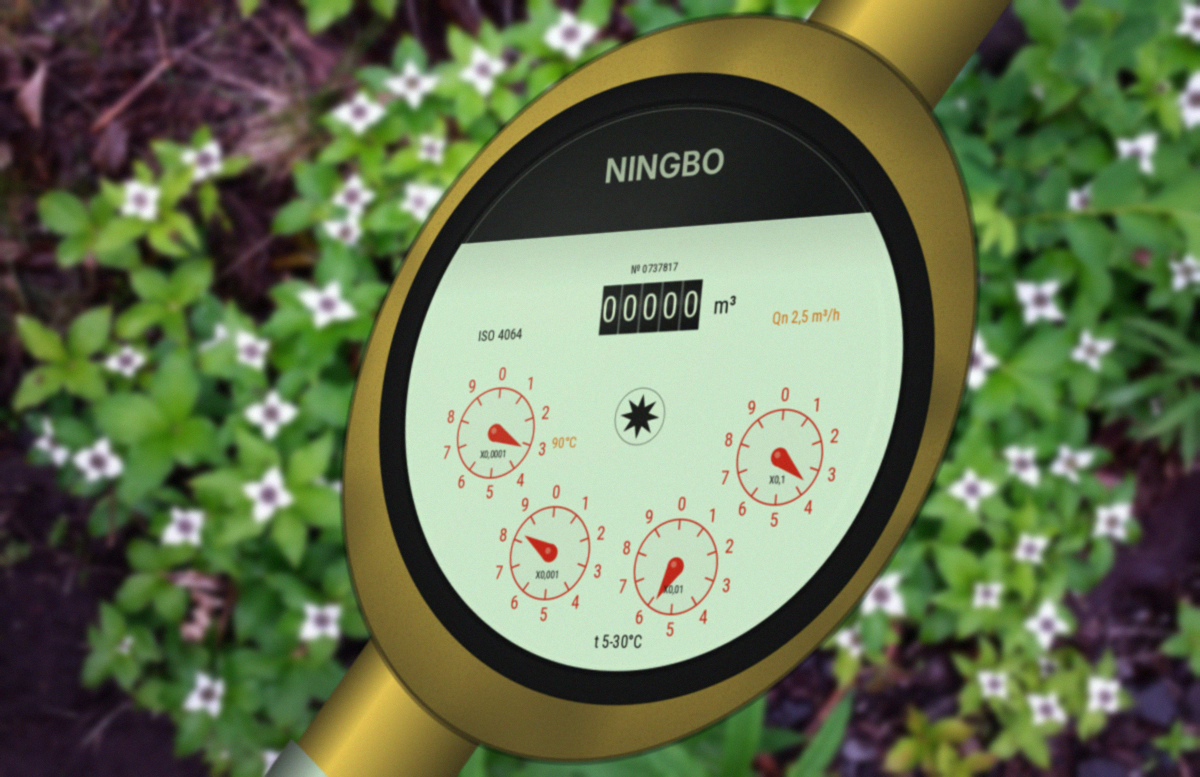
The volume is {"value": 0.3583, "unit": "m³"}
